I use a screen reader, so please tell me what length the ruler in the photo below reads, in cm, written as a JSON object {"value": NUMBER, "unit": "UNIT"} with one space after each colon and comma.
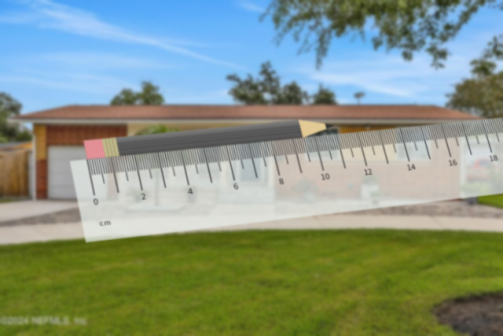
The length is {"value": 11, "unit": "cm"}
